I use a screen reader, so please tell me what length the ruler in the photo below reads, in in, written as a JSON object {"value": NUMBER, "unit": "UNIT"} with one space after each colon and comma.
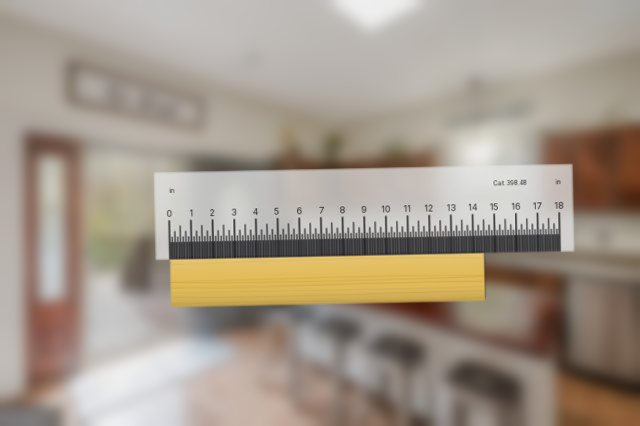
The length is {"value": 14.5, "unit": "in"}
